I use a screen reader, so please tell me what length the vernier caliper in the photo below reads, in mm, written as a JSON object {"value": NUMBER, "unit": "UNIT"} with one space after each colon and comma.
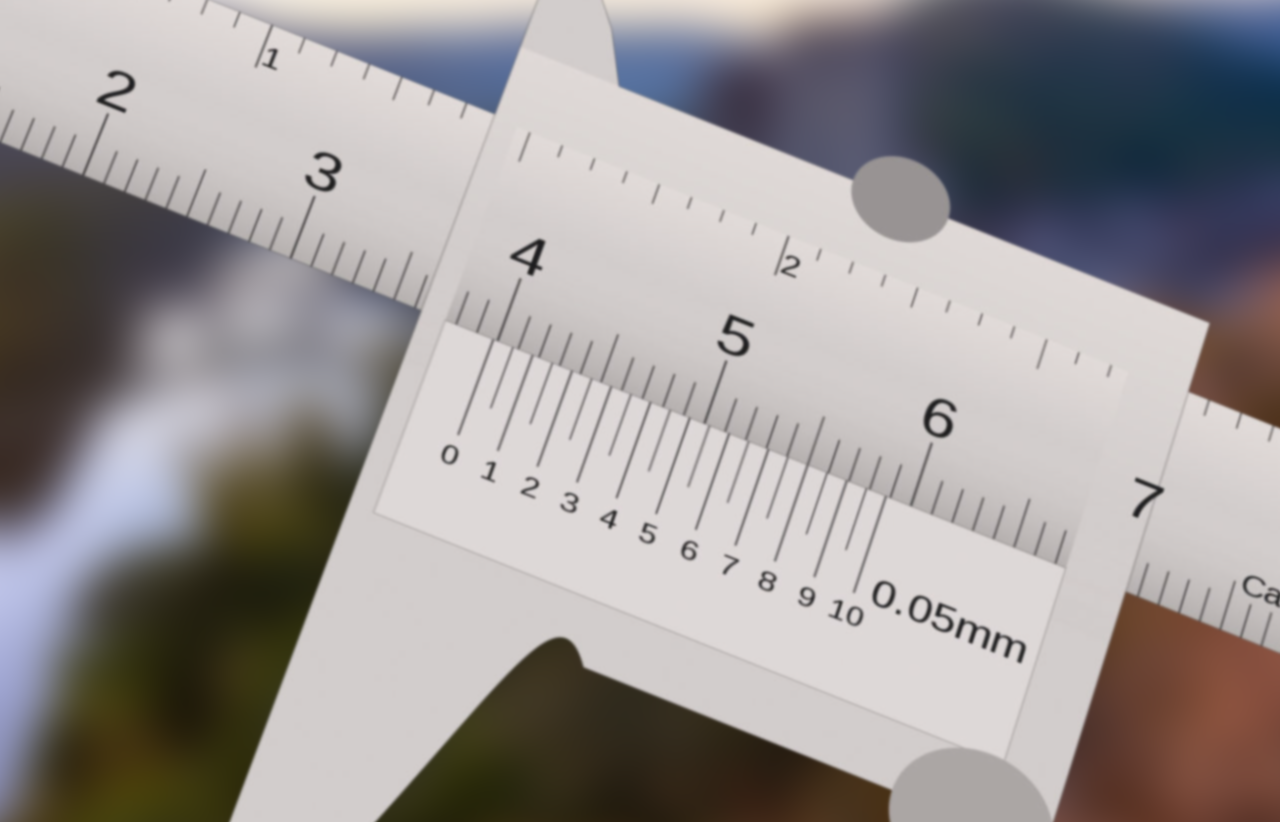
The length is {"value": 39.8, "unit": "mm"}
